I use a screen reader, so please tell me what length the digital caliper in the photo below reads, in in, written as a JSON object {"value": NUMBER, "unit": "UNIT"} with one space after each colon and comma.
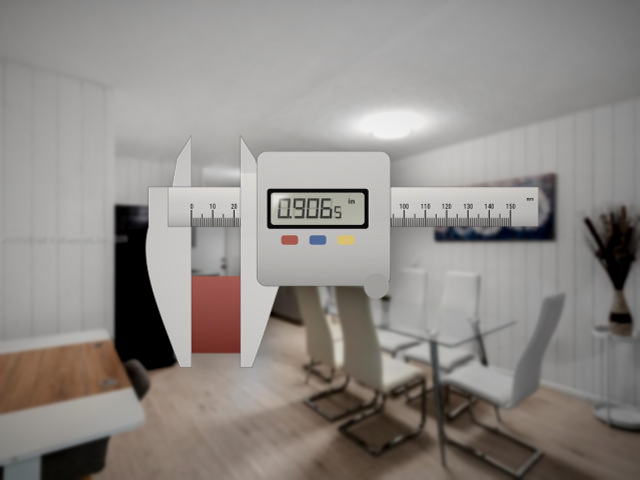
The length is {"value": 0.9065, "unit": "in"}
